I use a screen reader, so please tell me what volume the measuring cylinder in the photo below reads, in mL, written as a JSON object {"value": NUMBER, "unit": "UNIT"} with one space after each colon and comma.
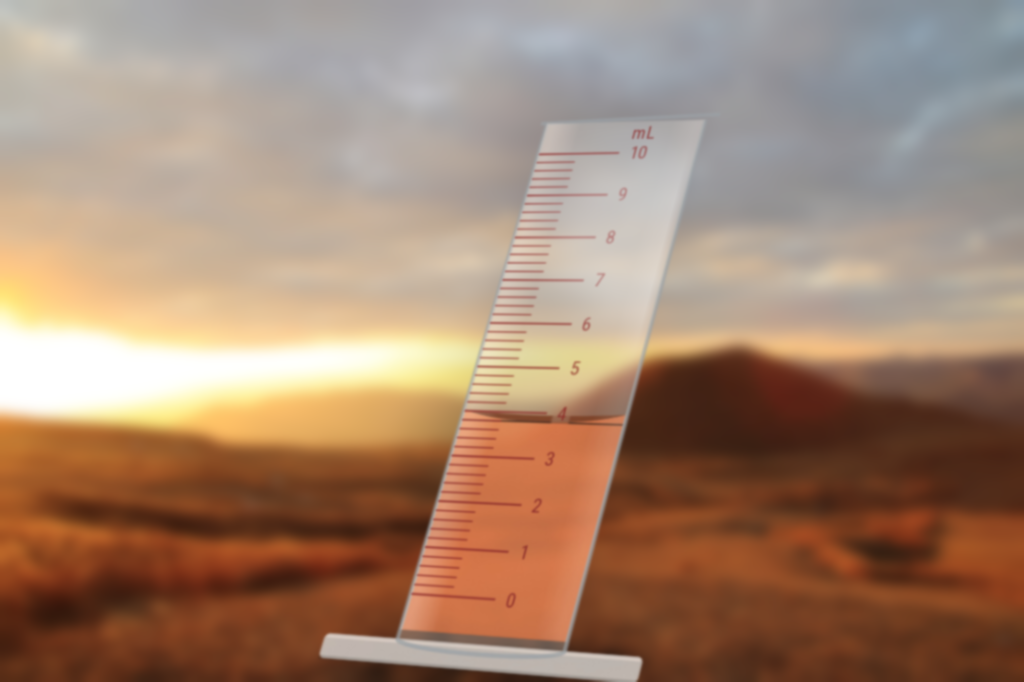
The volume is {"value": 3.8, "unit": "mL"}
